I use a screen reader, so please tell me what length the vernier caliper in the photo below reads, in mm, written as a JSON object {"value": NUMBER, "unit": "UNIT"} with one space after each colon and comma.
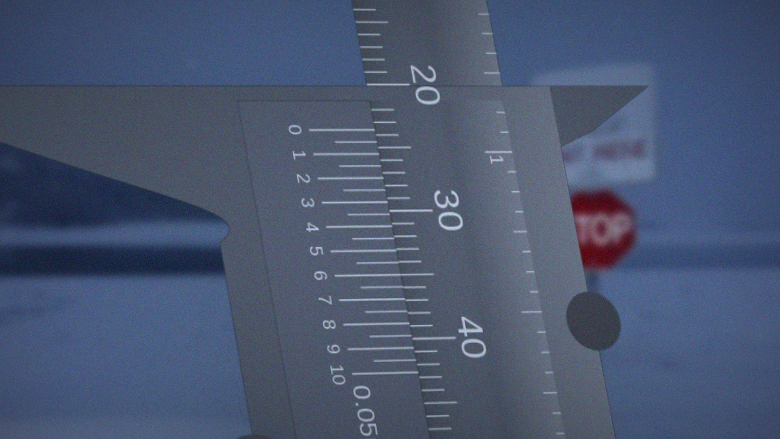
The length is {"value": 23.6, "unit": "mm"}
